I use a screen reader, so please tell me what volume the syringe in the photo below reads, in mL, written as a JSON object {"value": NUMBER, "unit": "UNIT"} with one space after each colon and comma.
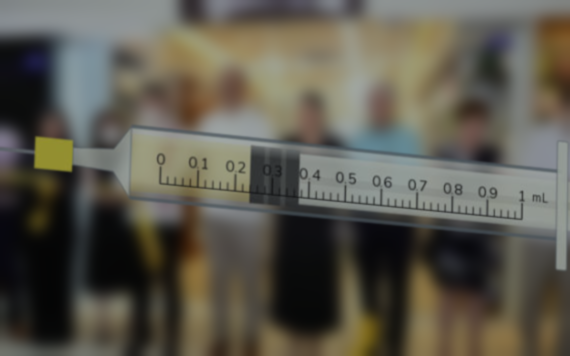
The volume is {"value": 0.24, "unit": "mL"}
